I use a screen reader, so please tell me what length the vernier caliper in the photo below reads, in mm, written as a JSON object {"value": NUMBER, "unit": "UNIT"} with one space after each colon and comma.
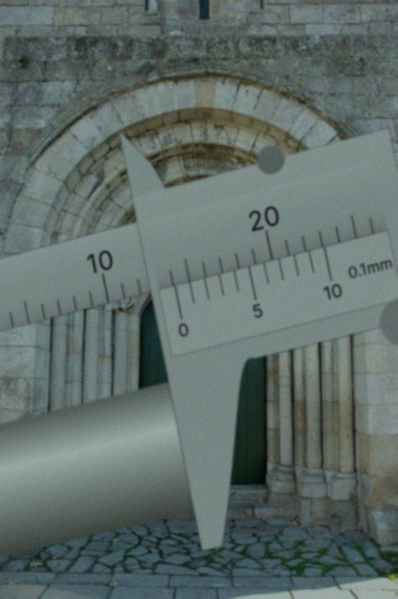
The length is {"value": 14.1, "unit": "mm"}
